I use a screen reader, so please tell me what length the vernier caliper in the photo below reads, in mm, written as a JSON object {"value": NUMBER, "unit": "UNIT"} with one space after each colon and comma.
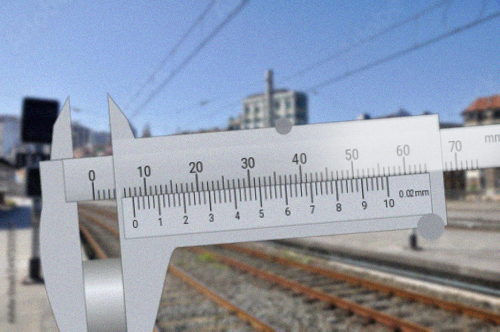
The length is {"value": 7.5, "unit": "mm"}
